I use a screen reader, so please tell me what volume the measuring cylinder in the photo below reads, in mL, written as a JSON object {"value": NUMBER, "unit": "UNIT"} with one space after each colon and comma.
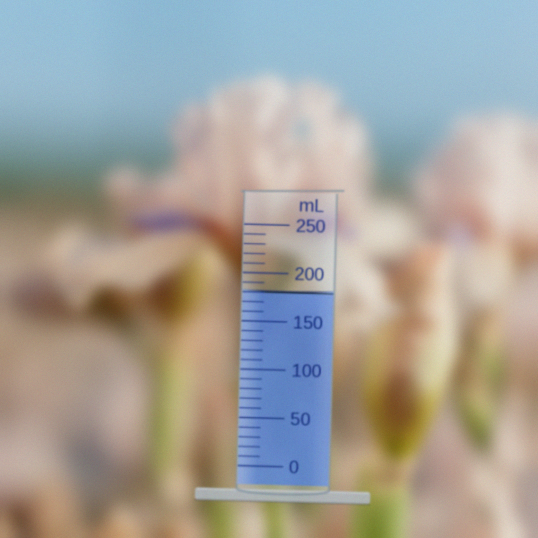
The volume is {"value": 180, "unit": "mL"}
